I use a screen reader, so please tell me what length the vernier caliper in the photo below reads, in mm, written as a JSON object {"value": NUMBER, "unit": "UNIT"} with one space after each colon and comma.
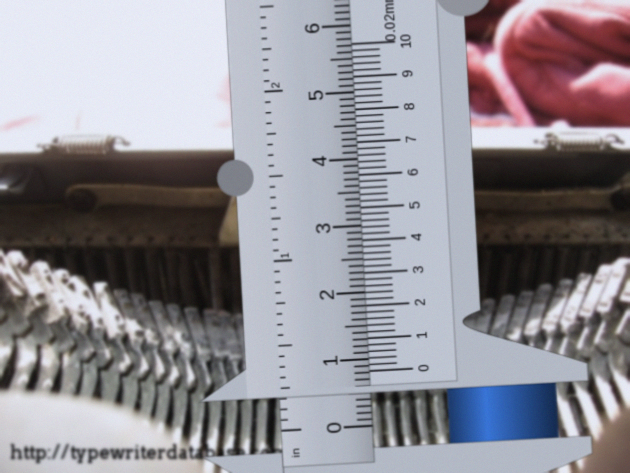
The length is {"value": 8.2, "unit": "mm"}
